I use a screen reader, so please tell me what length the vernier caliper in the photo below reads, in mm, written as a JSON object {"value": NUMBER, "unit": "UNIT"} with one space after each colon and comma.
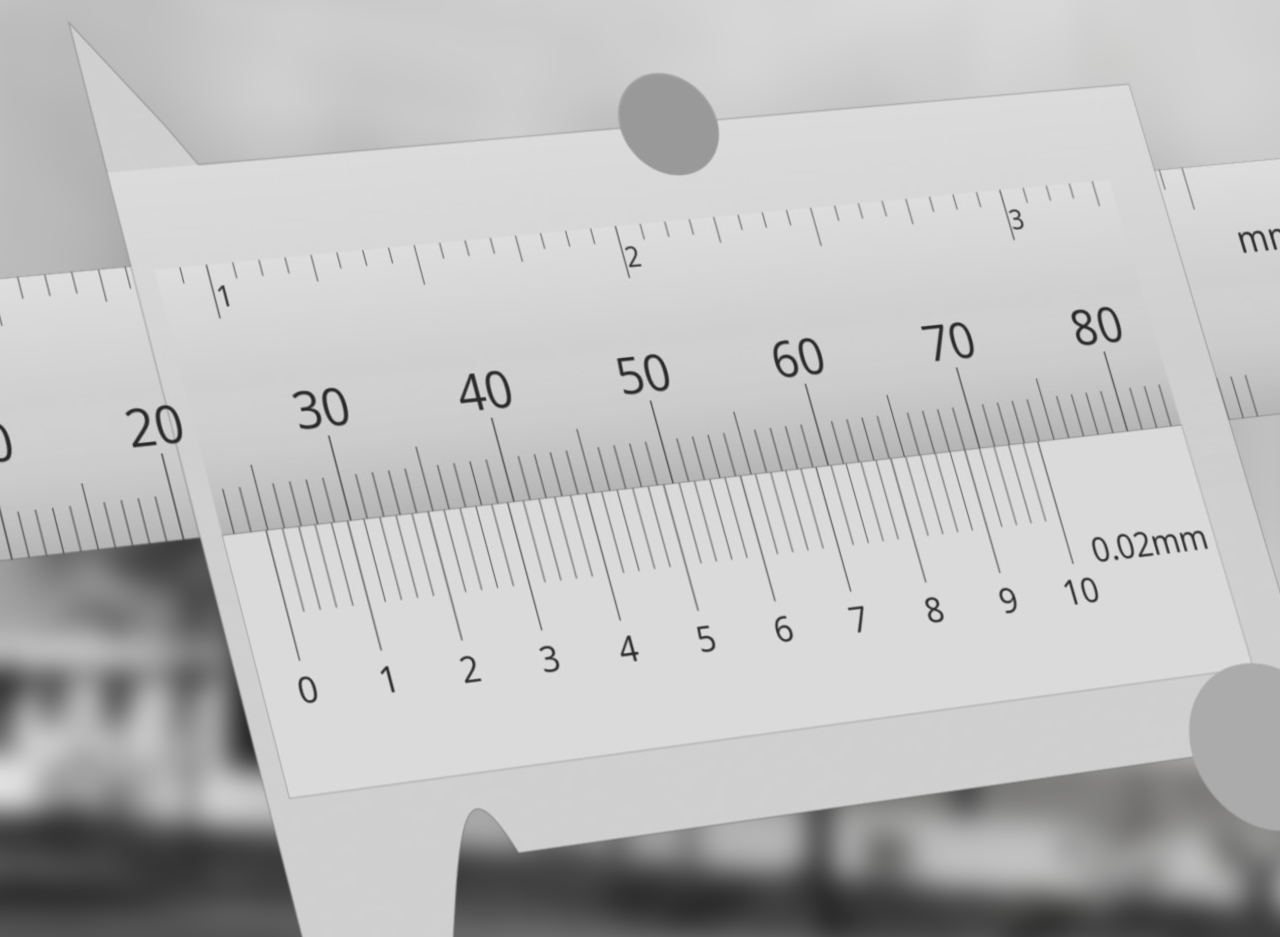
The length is {"value": 24.9, "unit": "mm"}
